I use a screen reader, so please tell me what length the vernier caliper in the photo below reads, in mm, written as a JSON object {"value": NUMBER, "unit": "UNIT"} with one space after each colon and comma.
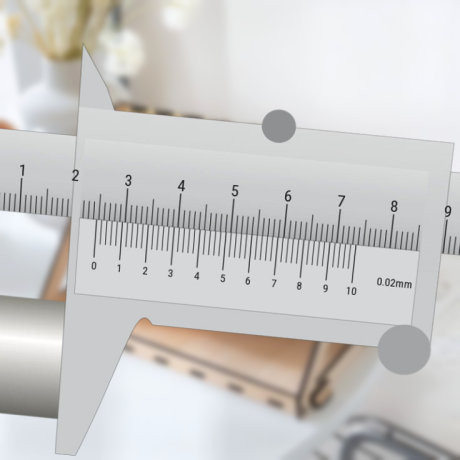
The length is {"value": 24.6, "unit": "mm"}
